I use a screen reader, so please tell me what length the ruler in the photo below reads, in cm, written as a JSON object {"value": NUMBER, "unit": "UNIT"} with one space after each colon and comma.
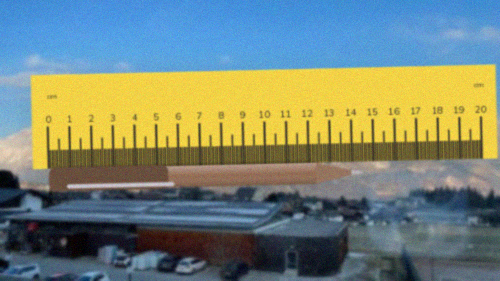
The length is {"value": 14.5, "unit": "cm"}
